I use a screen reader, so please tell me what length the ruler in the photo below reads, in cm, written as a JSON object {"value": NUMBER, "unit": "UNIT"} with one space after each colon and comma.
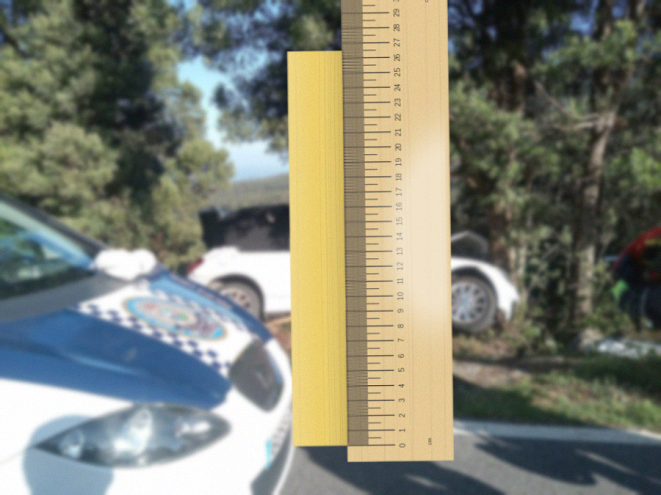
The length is {"value": 26.5, "unit": "cm"}
